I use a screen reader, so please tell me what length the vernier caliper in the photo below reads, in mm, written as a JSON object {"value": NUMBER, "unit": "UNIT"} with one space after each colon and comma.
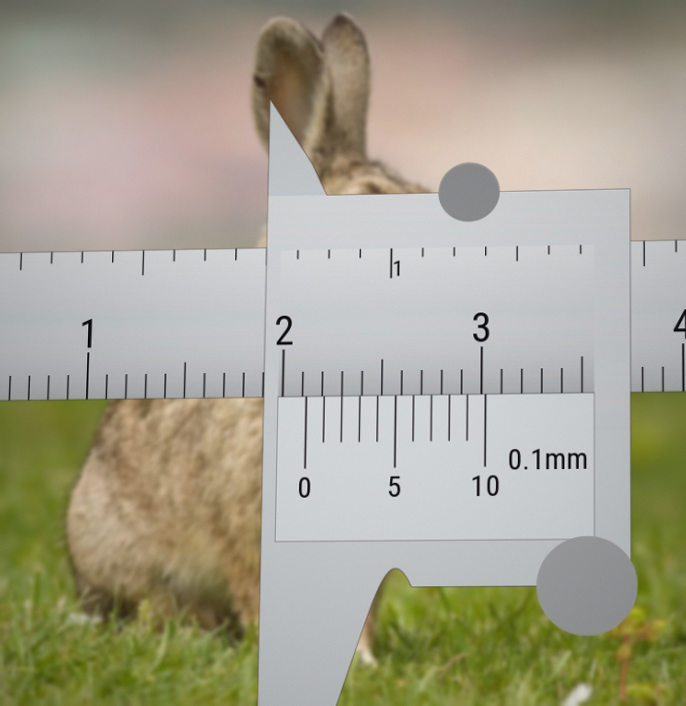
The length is {"value": 21.2, "unit": "mm"}
